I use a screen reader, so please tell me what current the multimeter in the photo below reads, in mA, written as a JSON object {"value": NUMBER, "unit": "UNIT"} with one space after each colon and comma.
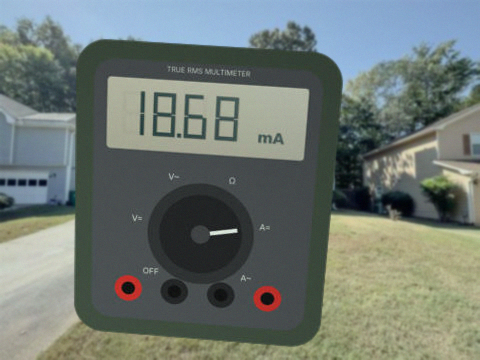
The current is {"value": 18.68, "unit": "mA"}
